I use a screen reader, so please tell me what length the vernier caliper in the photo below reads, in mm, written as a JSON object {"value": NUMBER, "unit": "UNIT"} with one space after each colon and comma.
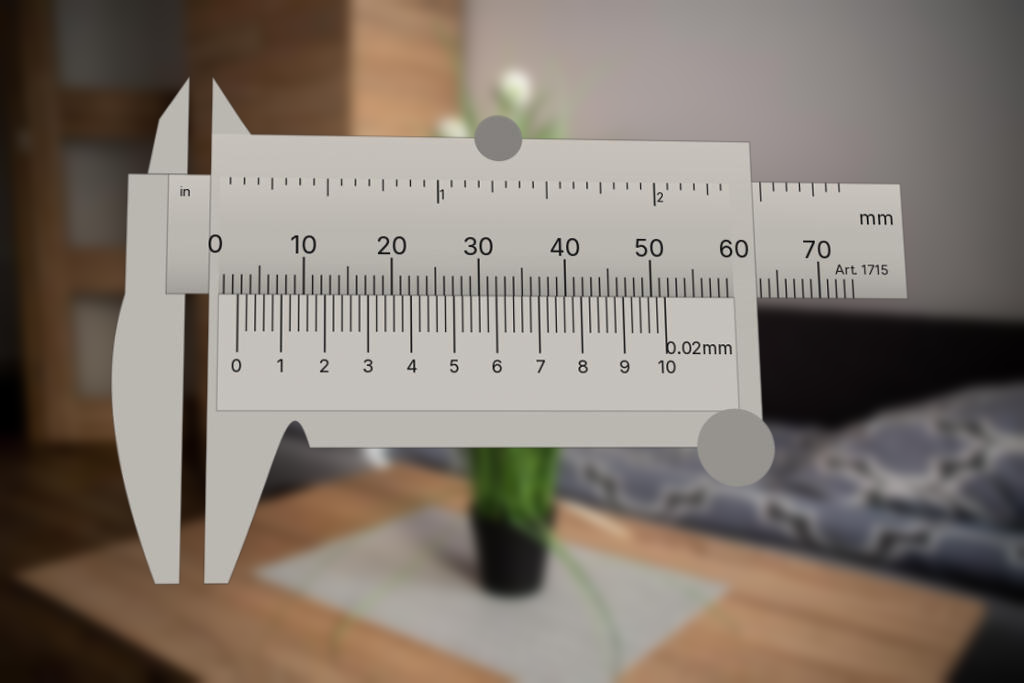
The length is {"value": 2.6, "unit": "mm"}
